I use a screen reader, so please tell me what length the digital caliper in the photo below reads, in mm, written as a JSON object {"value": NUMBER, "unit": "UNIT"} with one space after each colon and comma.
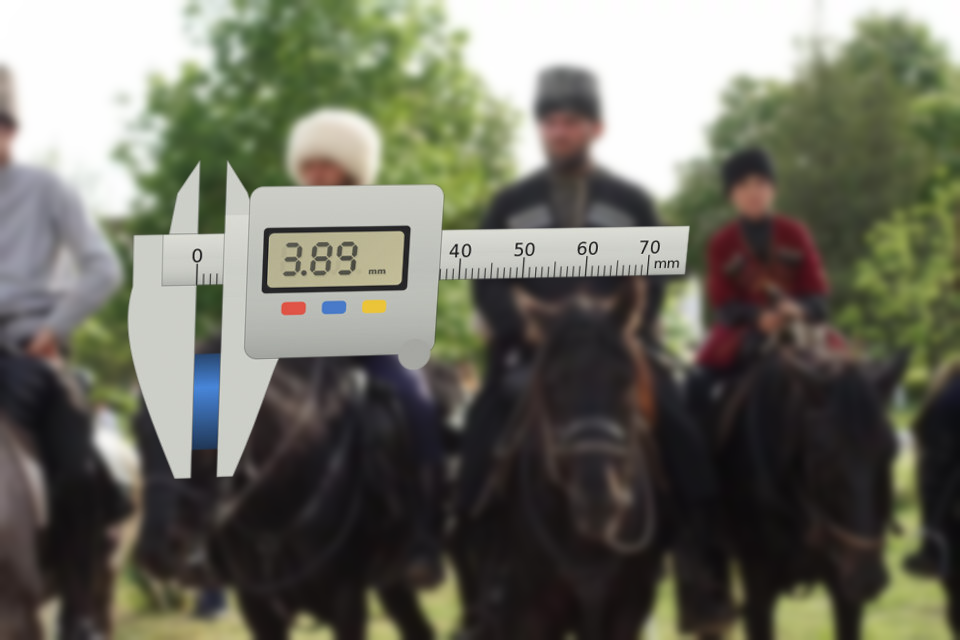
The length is {"value": 3.89, "unit": "mm"}
